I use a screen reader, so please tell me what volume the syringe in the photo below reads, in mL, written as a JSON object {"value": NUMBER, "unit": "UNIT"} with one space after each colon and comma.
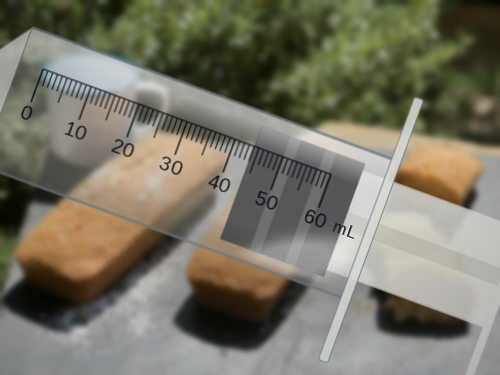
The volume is {"value": 44, "unit": "mL"}
